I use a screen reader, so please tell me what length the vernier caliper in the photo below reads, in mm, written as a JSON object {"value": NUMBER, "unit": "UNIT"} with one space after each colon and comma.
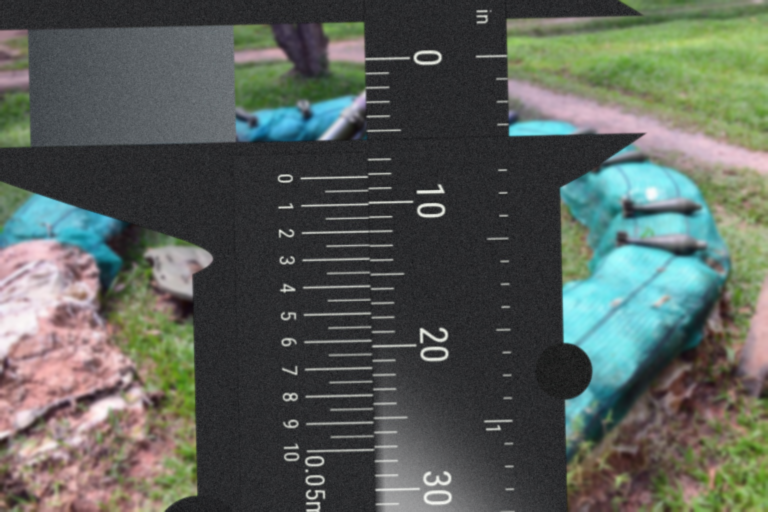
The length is {"value": 8.2, "unit": "mm"}
